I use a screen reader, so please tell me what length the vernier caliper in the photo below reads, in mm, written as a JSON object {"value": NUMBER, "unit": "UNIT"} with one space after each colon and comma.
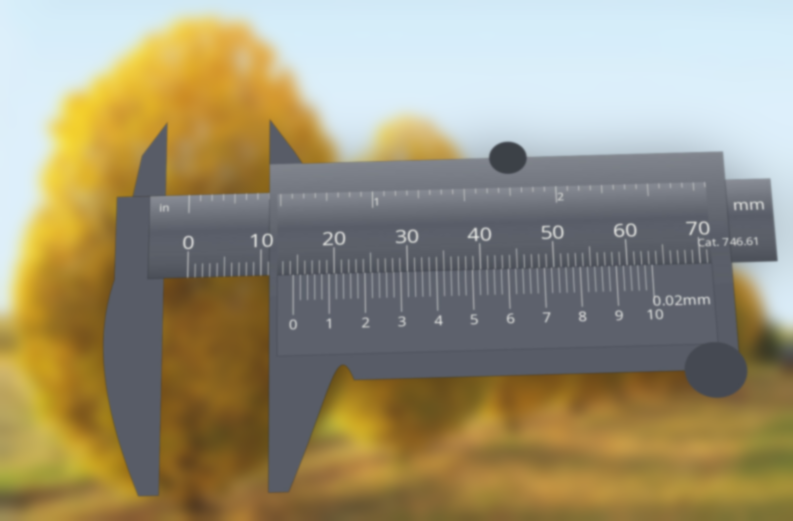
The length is {"value": 14.4, "unit": "mm"}
